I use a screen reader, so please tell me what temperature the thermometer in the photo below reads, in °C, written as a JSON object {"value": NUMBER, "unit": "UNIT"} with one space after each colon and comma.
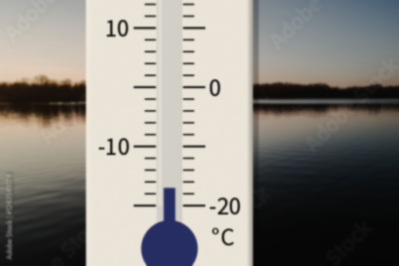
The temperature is {"value": -17, "unit": "°C"}
